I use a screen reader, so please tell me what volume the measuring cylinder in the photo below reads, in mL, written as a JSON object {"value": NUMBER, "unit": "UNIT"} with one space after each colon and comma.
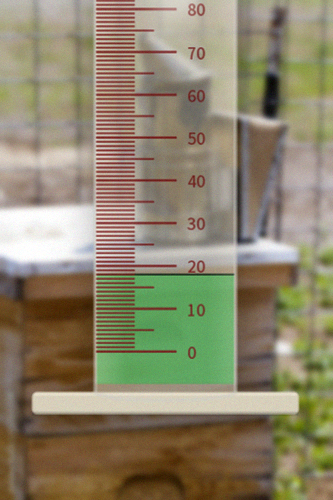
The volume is {"value": 18, "unit": "mL"}
